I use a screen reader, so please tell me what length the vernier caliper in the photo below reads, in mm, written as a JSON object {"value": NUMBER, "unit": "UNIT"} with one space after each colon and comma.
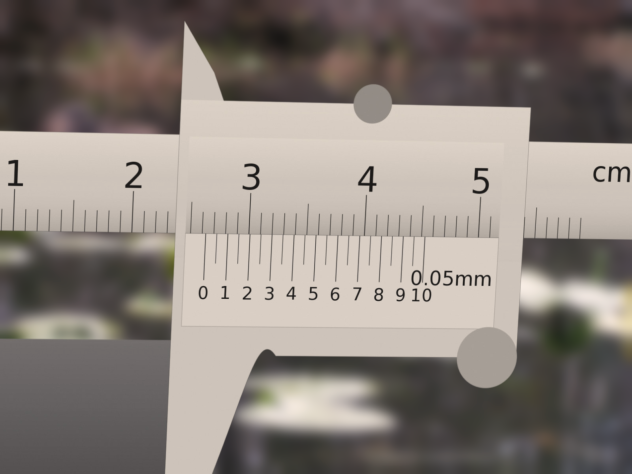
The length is {"value": 26.3, "unit": "mm"}
